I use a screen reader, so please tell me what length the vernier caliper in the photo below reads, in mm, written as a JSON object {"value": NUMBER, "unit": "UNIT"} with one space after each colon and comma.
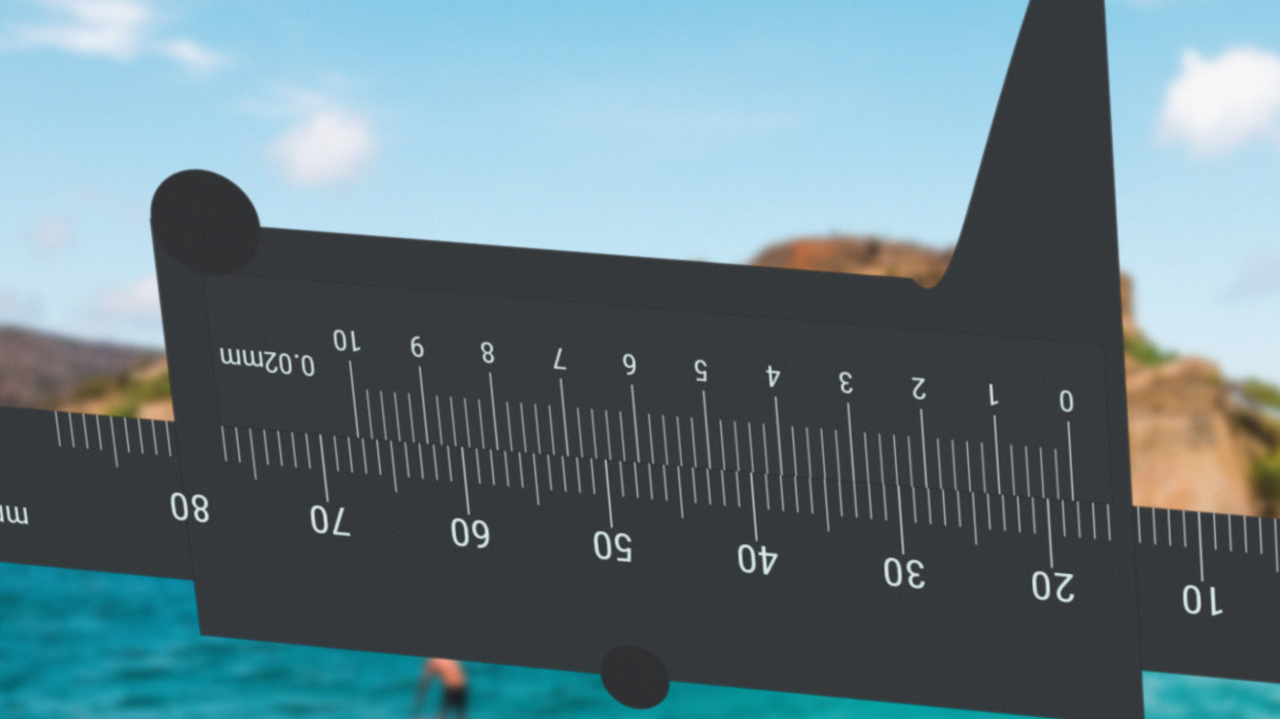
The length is {"value": 18.3, "unit": "mm"}
